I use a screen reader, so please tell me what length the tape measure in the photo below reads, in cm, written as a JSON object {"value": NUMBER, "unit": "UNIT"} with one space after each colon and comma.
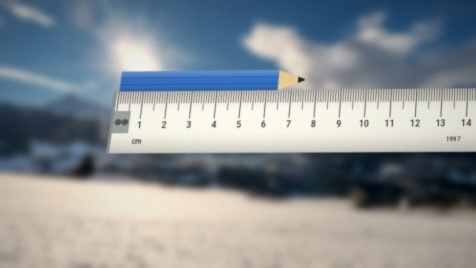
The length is {"value": 7.5, "unit": "cm"}
